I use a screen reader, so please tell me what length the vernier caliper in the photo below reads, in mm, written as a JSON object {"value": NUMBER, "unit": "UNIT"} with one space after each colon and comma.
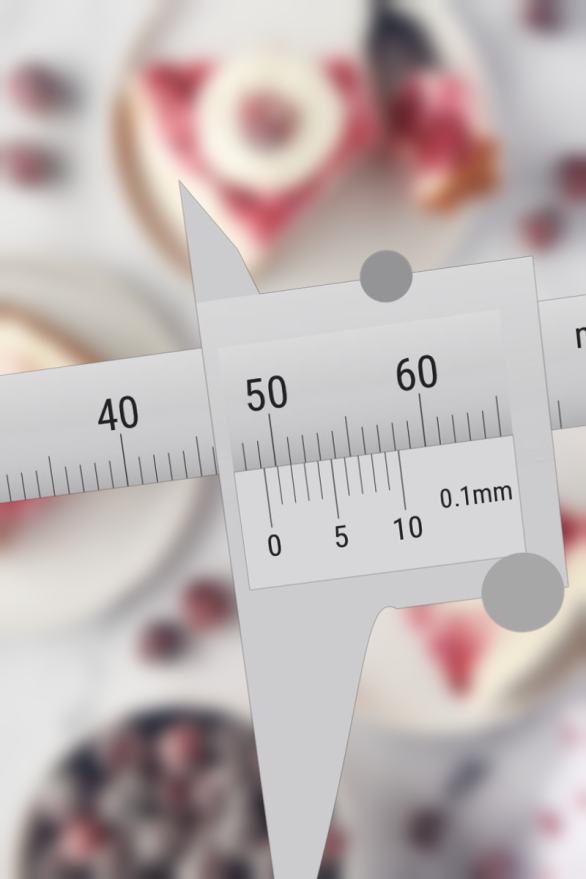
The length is {"value": 49.2, "unit": "mm"}
